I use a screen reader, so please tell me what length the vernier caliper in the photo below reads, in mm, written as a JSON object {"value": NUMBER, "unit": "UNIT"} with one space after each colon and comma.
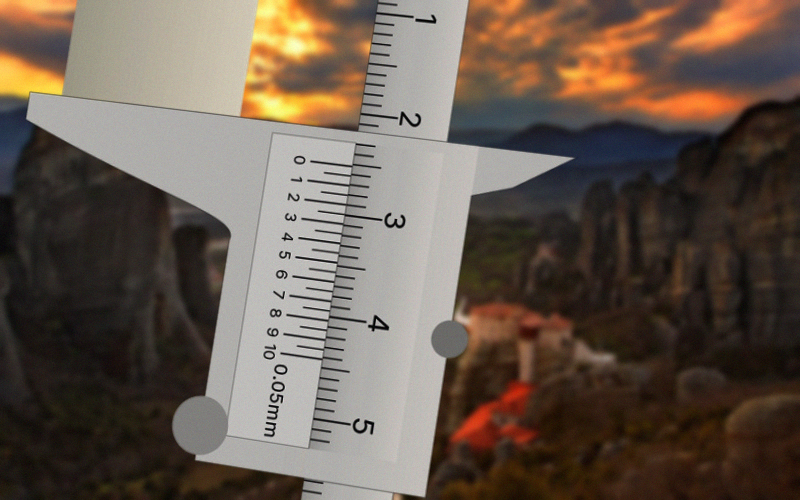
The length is {"value": 25.2, "unit": "mm"}
